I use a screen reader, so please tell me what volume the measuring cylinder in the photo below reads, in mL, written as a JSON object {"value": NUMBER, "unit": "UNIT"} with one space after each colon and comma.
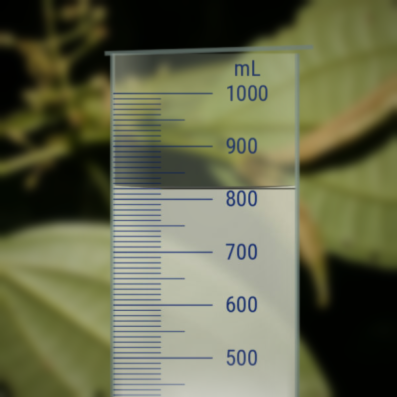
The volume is {"value": 820, "unit": "mL"}
